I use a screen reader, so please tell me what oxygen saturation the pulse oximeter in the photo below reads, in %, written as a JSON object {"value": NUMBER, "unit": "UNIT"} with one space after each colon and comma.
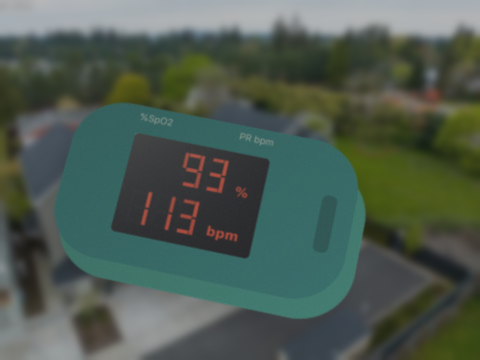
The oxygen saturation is {"value": 93, "unit": "%"}
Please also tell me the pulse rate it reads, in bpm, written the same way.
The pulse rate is {"value": 113, "unit": "bpm"}
